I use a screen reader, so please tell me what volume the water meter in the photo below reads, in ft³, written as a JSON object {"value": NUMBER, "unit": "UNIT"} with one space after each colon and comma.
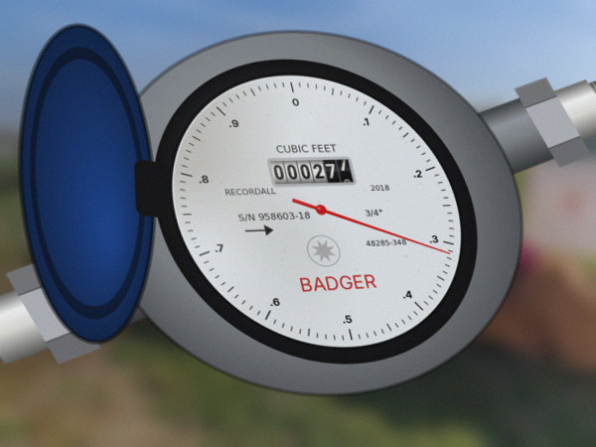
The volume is {"value": 277.31, "unit": "ft³"}
